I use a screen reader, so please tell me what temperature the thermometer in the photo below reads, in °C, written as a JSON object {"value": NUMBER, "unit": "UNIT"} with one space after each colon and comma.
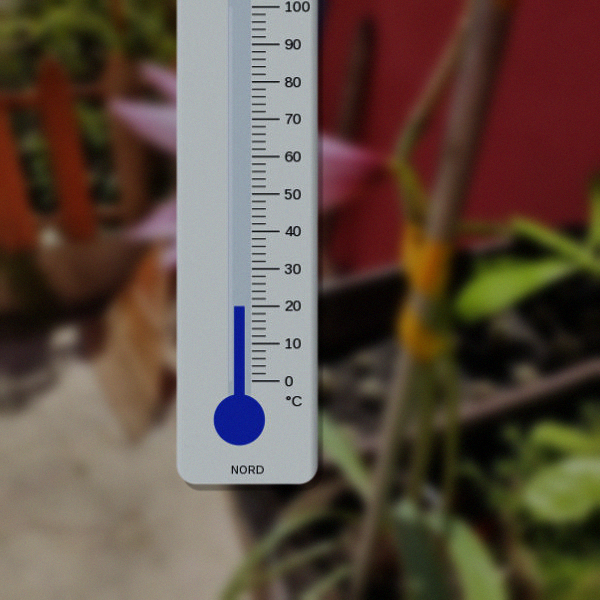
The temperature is {"value": 20, "unit": "°C"}
